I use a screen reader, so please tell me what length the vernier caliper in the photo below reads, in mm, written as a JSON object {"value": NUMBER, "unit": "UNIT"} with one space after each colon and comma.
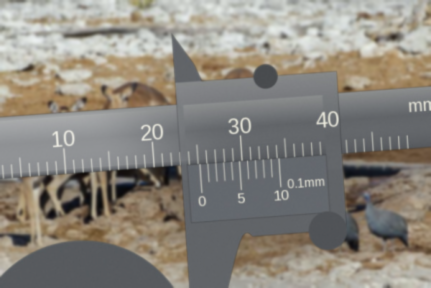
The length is {"value": 25.2, "unit": "mm"}
